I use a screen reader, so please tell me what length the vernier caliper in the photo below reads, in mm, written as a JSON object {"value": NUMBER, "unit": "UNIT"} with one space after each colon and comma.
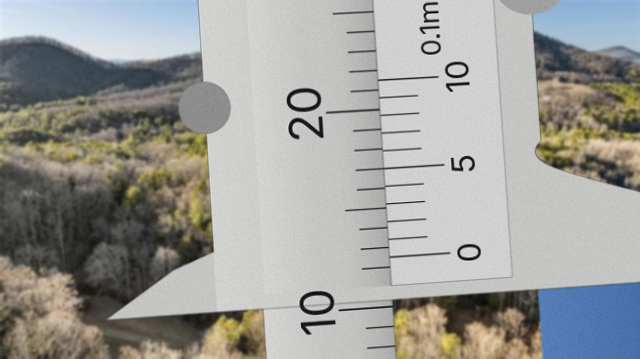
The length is {"value": 12.5, "unit": "mm"}
